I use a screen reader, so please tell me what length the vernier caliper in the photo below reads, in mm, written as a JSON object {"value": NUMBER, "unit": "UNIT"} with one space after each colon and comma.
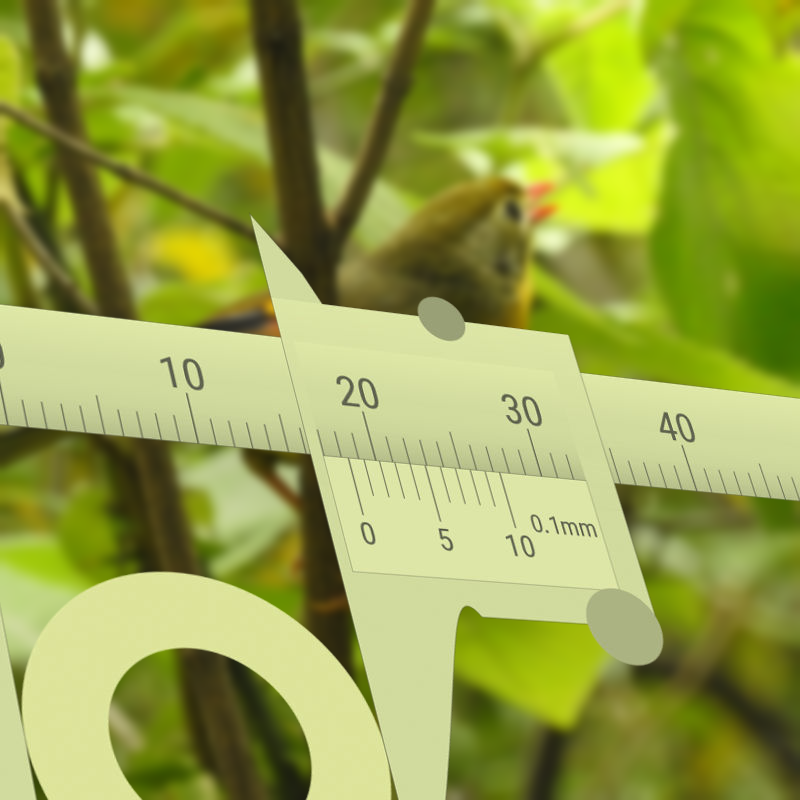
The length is {"value": 18.4, "unit": "mm"}
